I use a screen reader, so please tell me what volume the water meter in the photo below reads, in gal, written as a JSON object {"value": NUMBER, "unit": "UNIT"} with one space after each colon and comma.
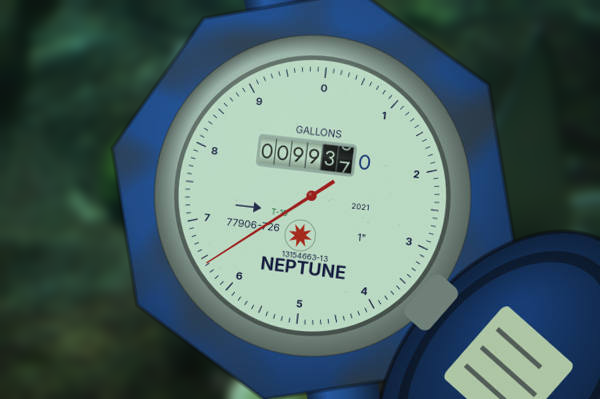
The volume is {"value": 99366.4, "unit": "gal"}
